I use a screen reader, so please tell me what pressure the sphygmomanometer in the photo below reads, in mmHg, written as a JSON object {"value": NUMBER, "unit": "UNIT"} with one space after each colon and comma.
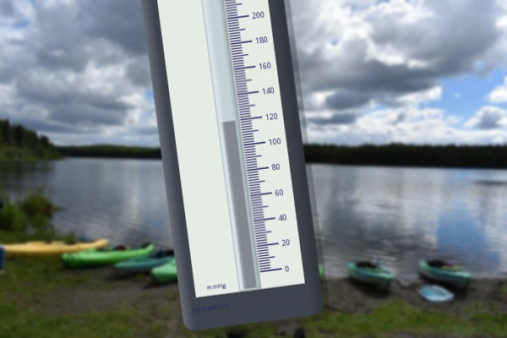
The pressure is {"value": 120, "unit": "mmHg"}
